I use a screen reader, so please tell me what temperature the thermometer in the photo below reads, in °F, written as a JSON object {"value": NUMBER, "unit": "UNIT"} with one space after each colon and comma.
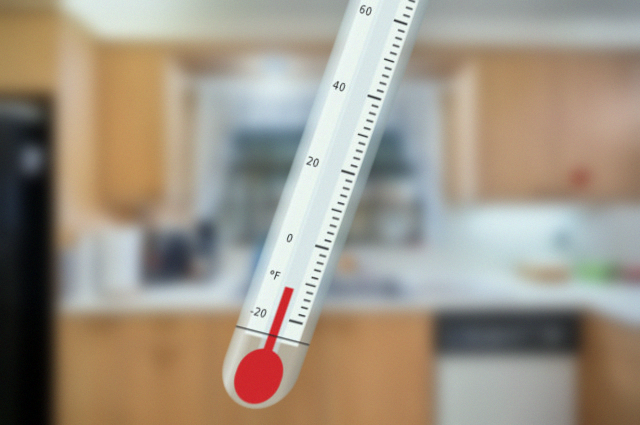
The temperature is {"value": -12, "unit": "°F"}
